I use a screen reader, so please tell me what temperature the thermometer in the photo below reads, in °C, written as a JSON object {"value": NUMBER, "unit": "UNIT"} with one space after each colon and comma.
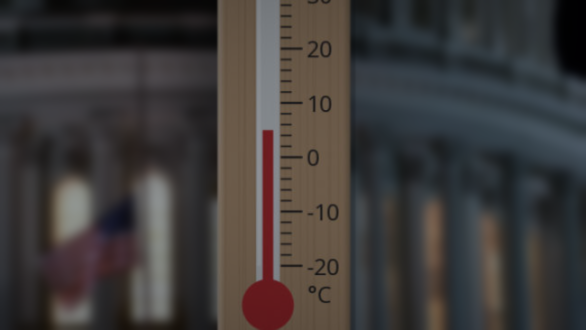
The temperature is {"value": 5, "unit": "°C"}
